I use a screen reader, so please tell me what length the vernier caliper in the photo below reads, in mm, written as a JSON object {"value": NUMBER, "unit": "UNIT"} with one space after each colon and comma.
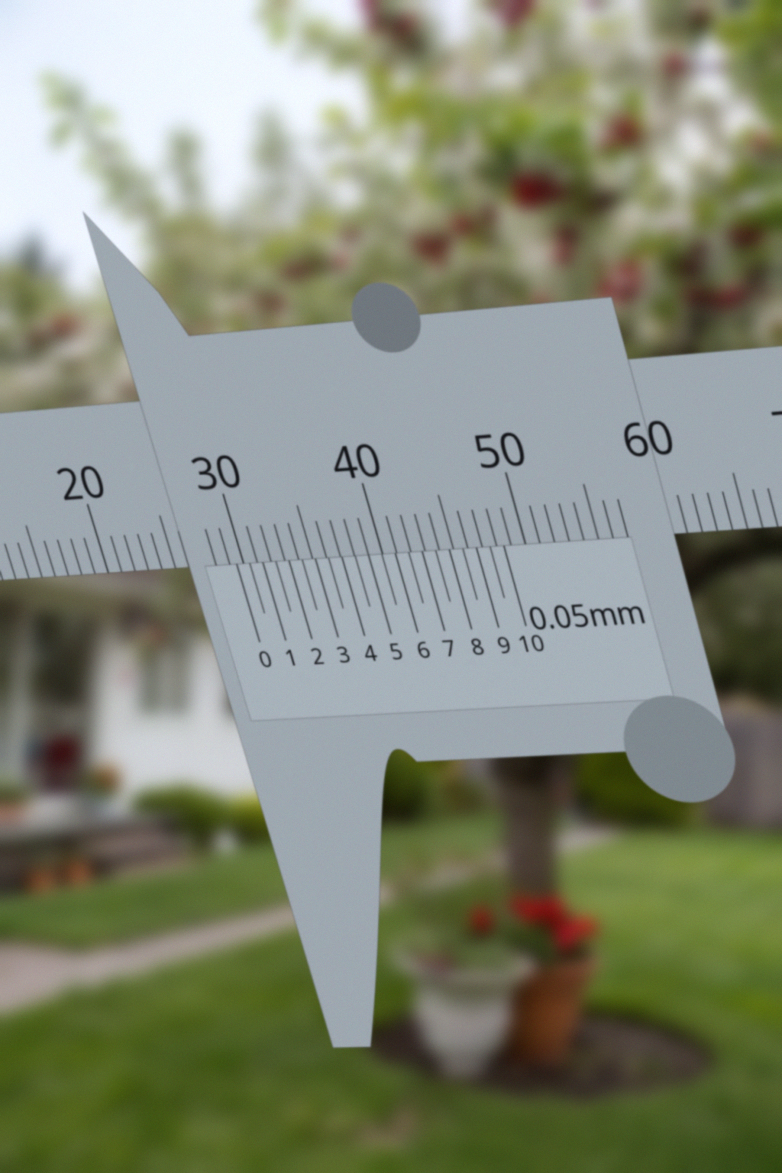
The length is {"value": 29.5, "unit": "mm"}
